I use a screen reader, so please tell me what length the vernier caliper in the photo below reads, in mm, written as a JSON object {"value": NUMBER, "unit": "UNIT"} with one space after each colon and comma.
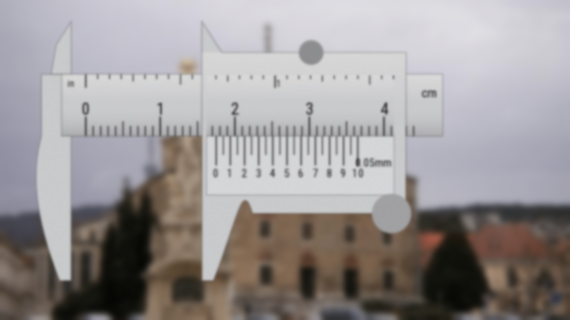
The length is {"value": 17.5, "unit": "mm"}
